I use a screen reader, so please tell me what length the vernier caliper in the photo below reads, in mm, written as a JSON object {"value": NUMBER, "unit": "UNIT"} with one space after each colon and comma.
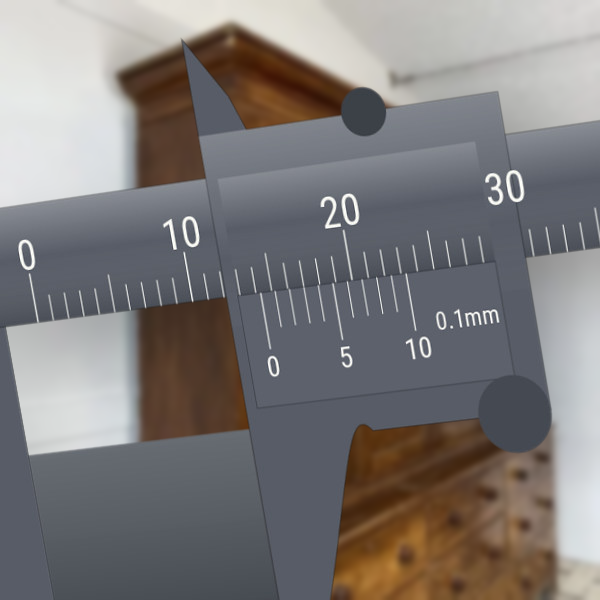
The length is {"value": 14.3, "unit": "mm"}
